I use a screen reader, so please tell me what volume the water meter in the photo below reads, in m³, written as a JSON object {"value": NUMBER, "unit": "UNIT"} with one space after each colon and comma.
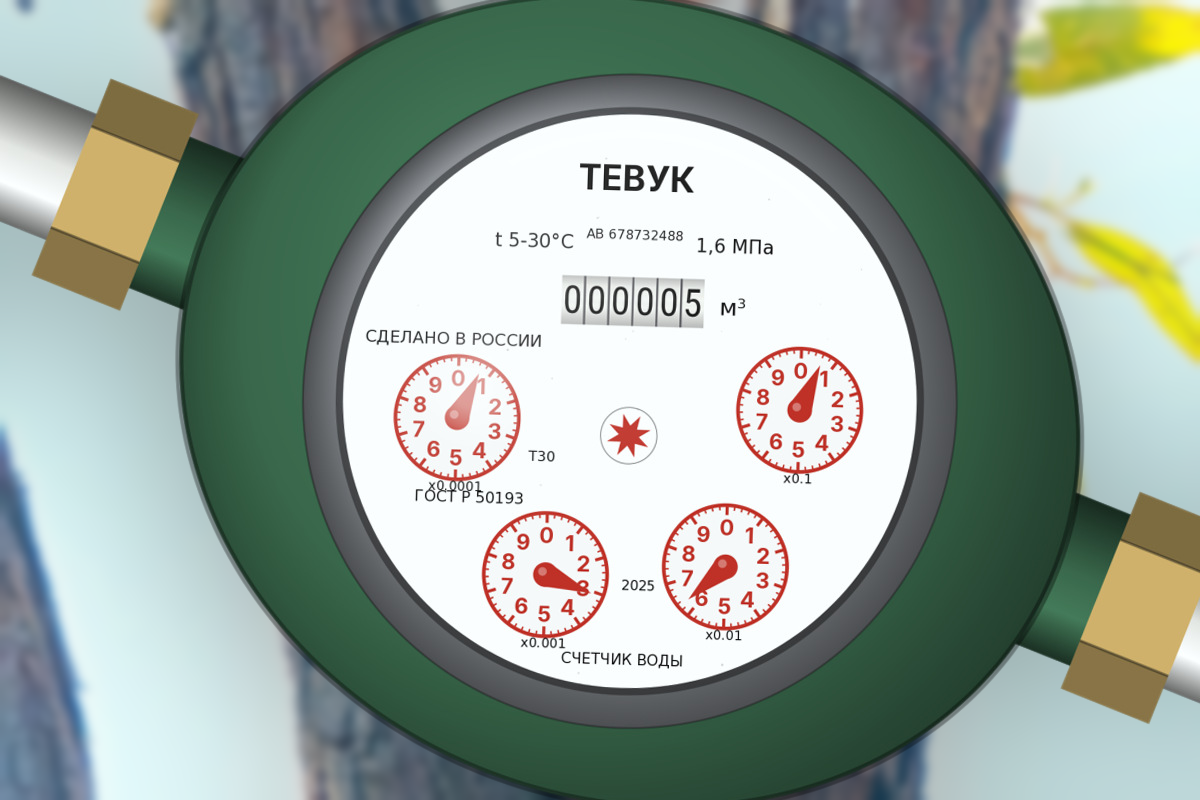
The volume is {"value": 5.0630, "unit": "m³"}
